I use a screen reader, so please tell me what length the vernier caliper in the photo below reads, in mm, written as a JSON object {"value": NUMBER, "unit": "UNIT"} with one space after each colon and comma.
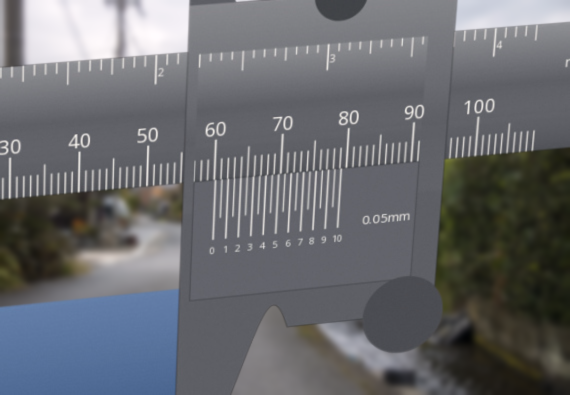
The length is {"value": 60.2, "unit": "mm"}
